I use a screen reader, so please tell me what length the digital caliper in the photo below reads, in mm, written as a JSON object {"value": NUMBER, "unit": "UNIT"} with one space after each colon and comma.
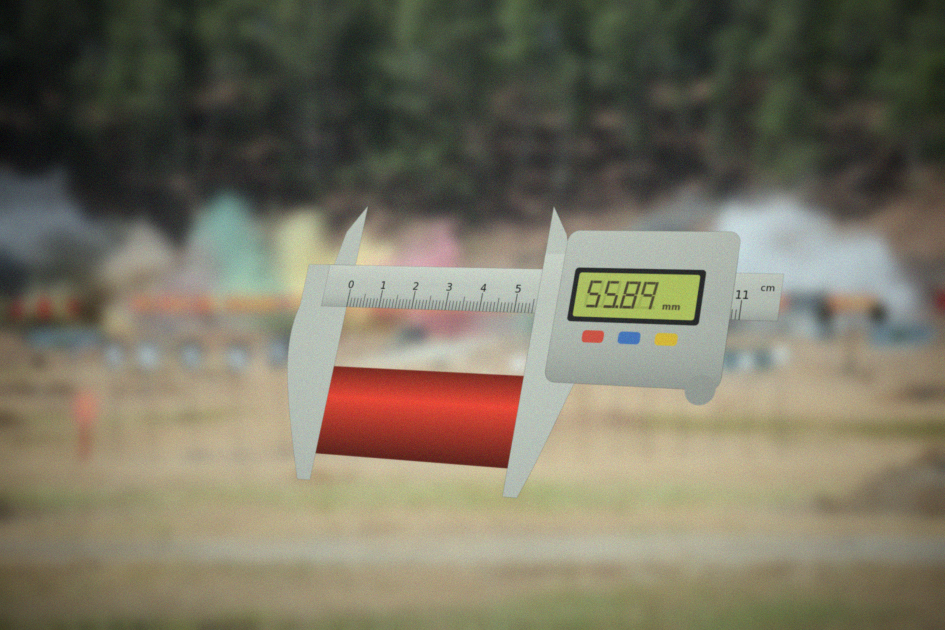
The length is {"value": 55.89, "unit": "mm"}
